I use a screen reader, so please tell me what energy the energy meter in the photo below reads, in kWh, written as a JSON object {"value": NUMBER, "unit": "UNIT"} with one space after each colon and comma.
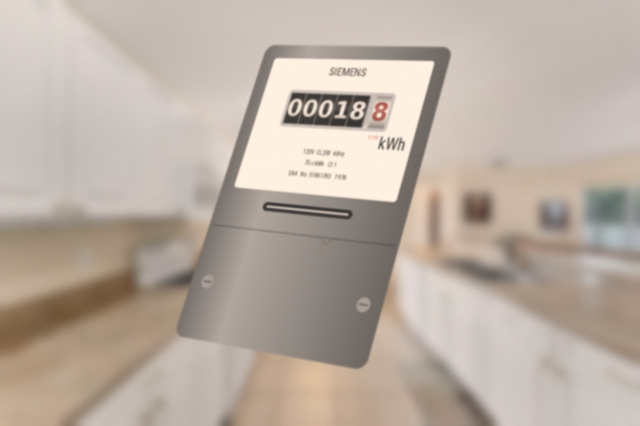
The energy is {"value": 18.8, "unit": "kWh"}
